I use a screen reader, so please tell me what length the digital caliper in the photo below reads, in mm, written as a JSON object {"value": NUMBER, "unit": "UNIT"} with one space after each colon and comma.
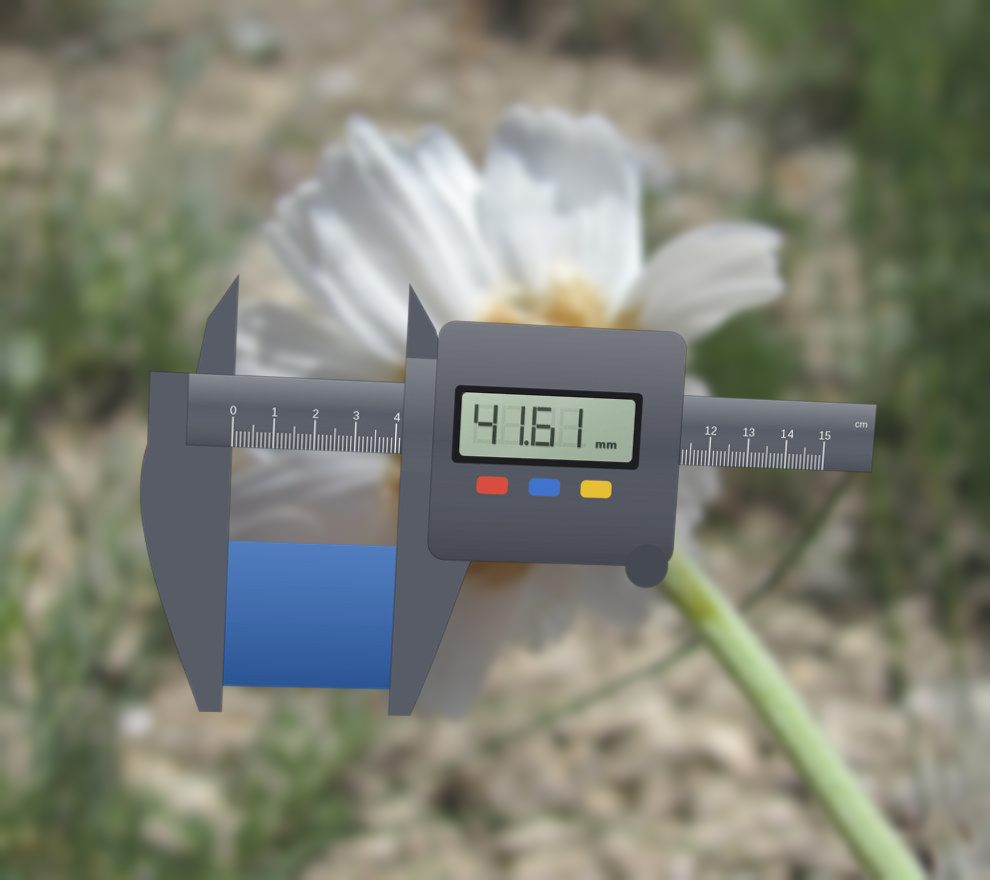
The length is {"value": 41.61, "unit": "mm"}
